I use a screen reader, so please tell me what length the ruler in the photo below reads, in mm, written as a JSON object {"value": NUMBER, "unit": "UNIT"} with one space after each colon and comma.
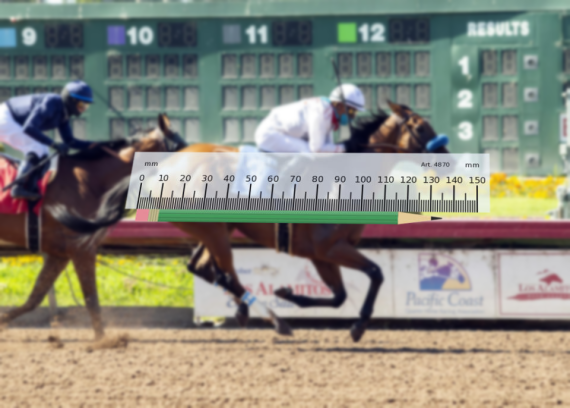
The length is {"value": 135, "unit": "mm"}
